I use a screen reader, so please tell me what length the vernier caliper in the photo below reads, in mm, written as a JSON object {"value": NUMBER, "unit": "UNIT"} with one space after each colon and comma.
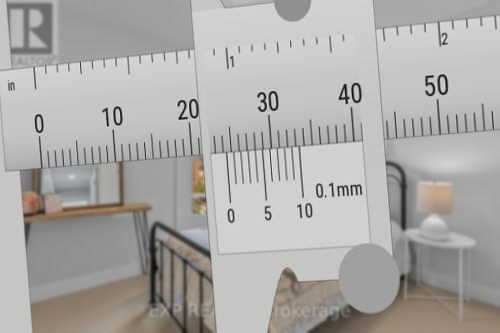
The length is {"value": 24.4, "unit": "mm"}
